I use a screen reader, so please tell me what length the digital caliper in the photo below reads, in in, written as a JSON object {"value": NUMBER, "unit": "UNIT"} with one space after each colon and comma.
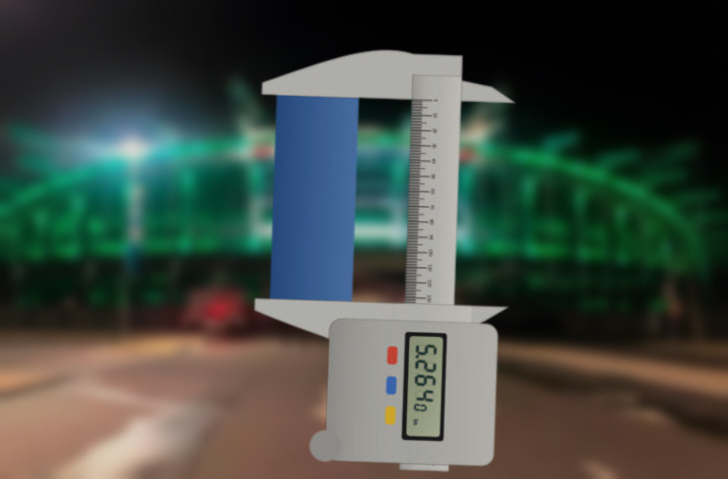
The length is {"value": 5.2640, "unit": "in"}
